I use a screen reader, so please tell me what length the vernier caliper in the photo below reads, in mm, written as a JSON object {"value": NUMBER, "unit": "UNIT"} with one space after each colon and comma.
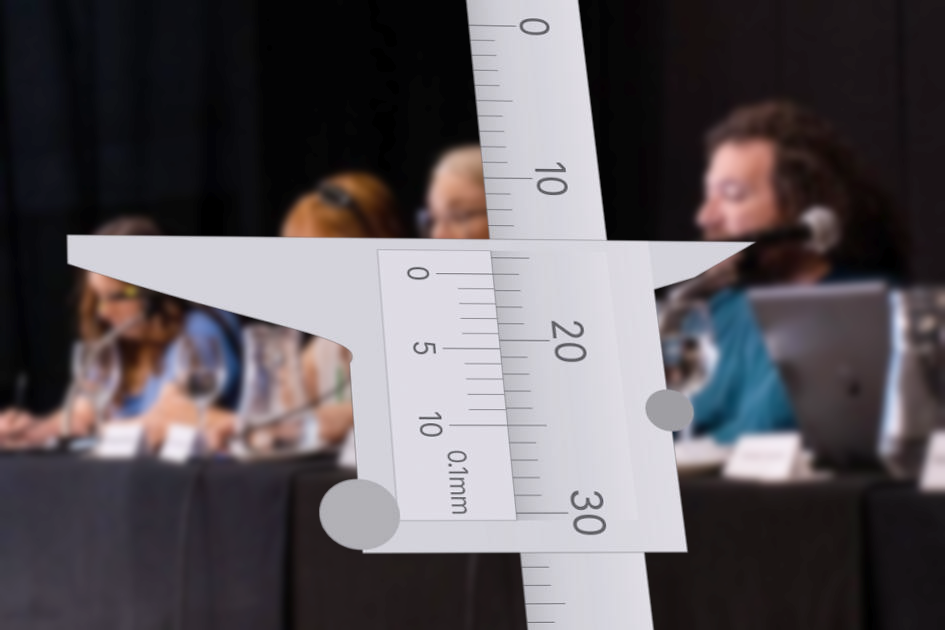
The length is {"value": 16.0, "unit": "mm"}
